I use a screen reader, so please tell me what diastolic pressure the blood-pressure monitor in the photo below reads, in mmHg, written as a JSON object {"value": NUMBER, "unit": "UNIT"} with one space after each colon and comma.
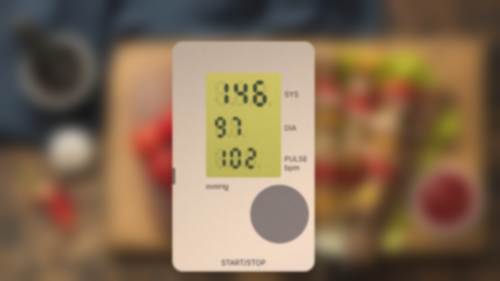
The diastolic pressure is {"value": 97, "unit": "mmHg"}
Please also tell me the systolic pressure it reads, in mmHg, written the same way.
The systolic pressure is {"value": 146, "unit": "mmHg"}
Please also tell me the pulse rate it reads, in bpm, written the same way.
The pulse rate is {"value": 102, "unit": "bpm"}
